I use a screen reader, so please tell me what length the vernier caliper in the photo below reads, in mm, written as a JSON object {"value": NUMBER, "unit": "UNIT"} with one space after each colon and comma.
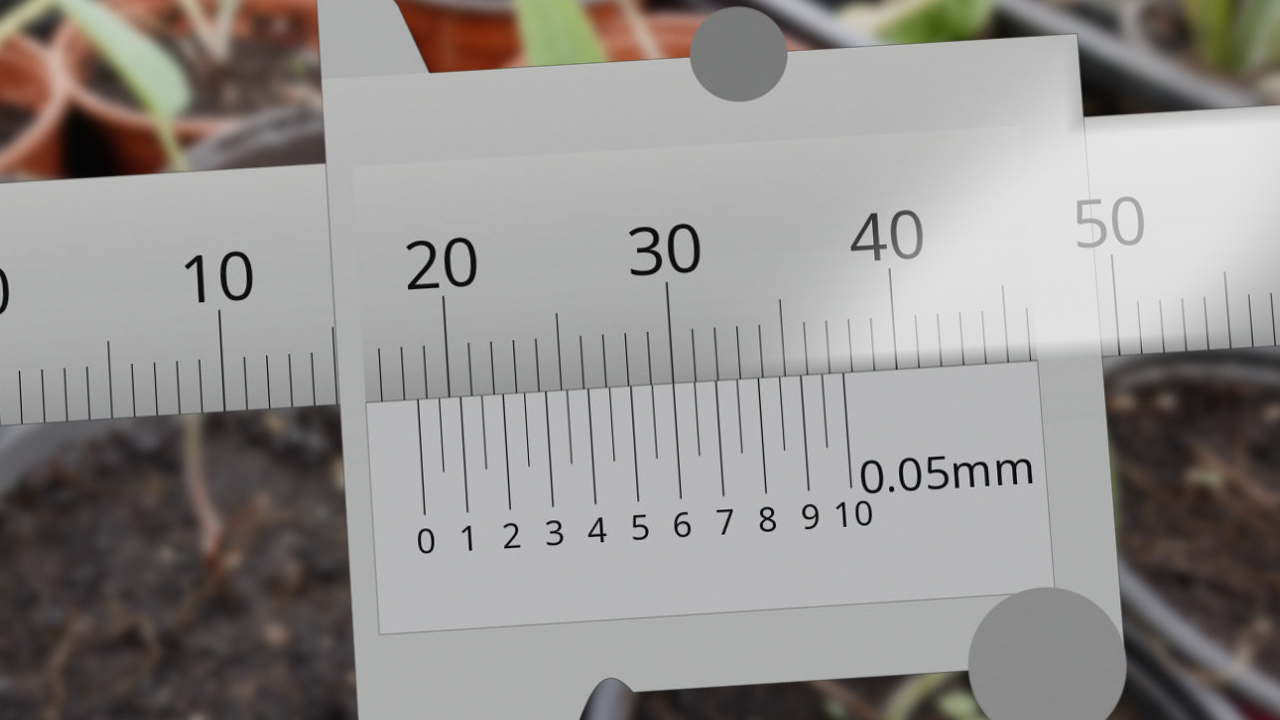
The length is {"value": 18.6, "unit": "mm"}
